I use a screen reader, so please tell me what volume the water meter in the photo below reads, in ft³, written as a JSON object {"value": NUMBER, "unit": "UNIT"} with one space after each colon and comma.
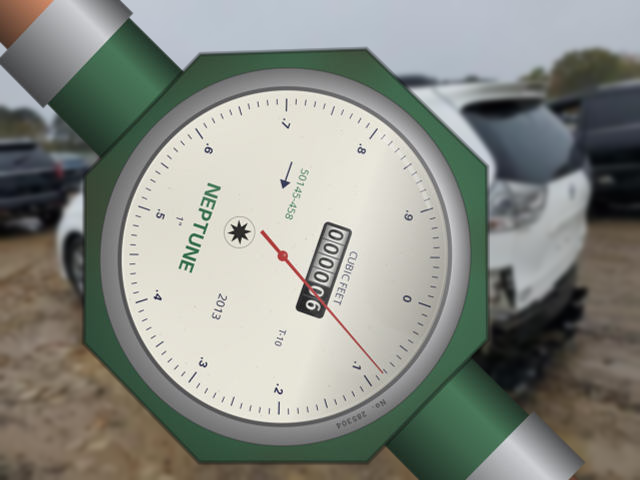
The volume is {"value": 6.08, "unit": "ft³"}
